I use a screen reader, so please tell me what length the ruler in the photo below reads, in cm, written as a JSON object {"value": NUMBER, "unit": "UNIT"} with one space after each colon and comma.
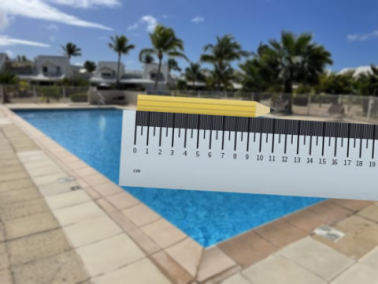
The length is {"value": 11, "unit": "cm"}
